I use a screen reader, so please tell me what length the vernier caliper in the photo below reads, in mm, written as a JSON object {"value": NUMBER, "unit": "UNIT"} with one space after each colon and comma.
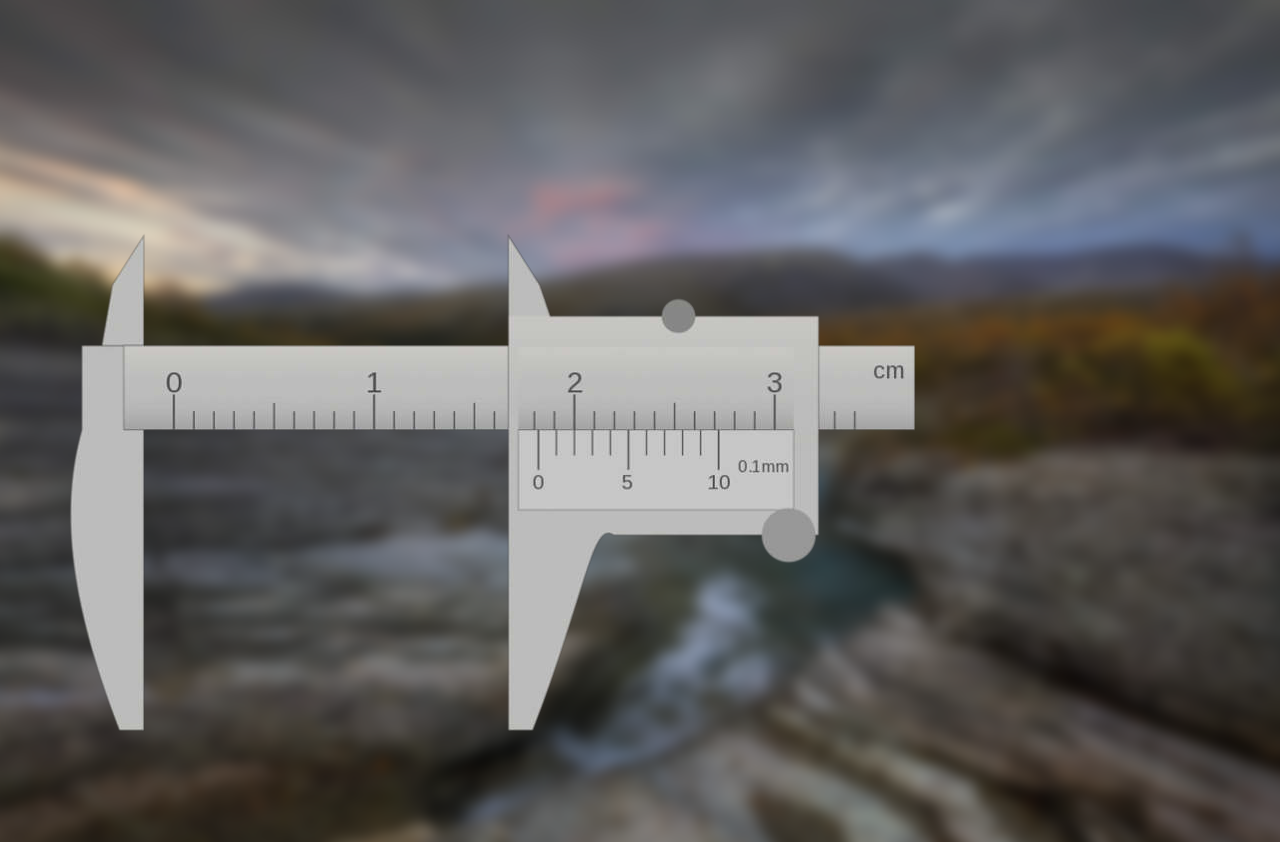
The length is {"value": 18.2, "unit": "mm"}
